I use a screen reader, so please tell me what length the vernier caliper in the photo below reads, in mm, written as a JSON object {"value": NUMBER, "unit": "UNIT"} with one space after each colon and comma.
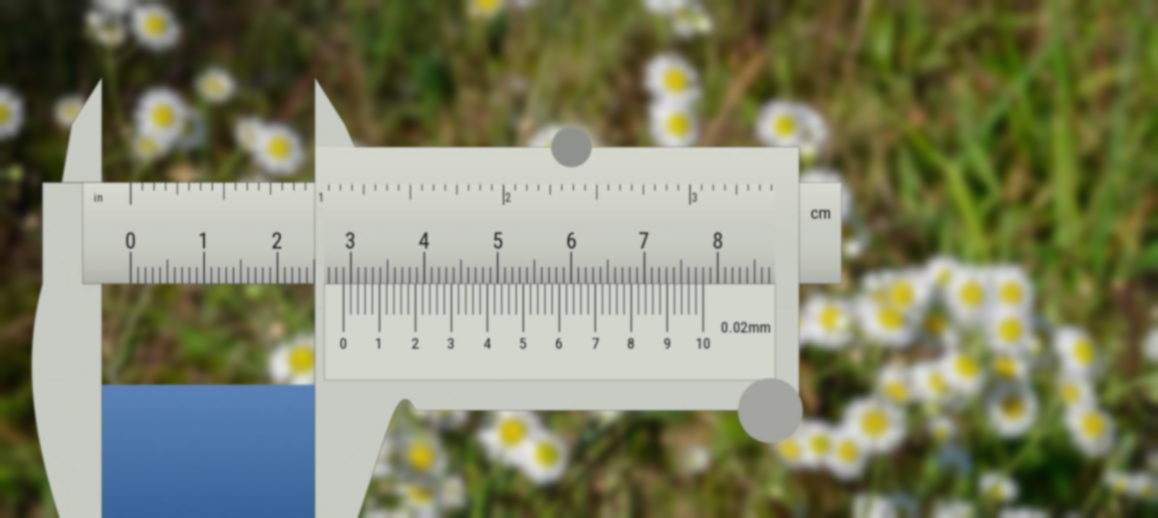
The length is {"value": 29.0, "unit": "mm"}
